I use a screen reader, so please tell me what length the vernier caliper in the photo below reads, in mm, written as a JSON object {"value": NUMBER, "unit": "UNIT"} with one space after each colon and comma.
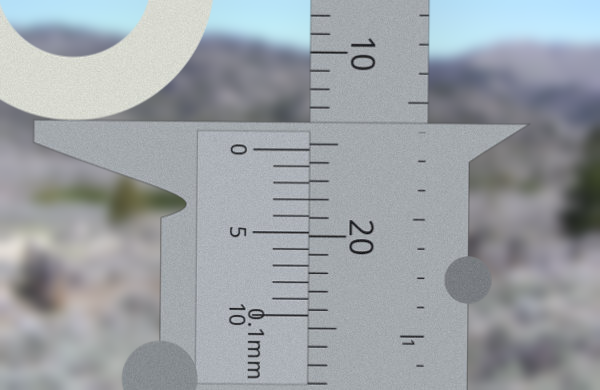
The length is {"value": 15.3, "unit": "mm"}
